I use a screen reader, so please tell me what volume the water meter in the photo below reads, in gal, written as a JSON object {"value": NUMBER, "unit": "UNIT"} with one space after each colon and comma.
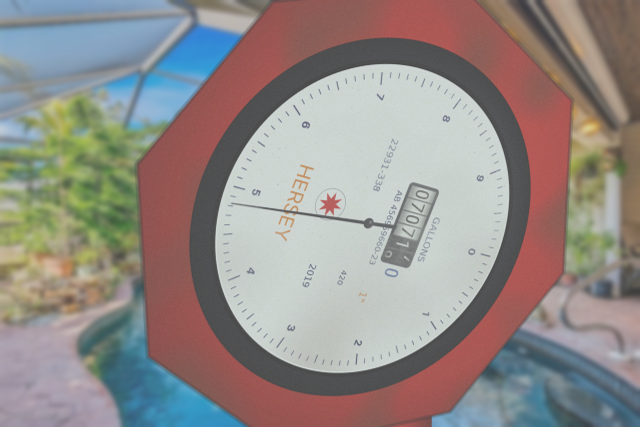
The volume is {"value": 707174.8, "unit": "gal"}
